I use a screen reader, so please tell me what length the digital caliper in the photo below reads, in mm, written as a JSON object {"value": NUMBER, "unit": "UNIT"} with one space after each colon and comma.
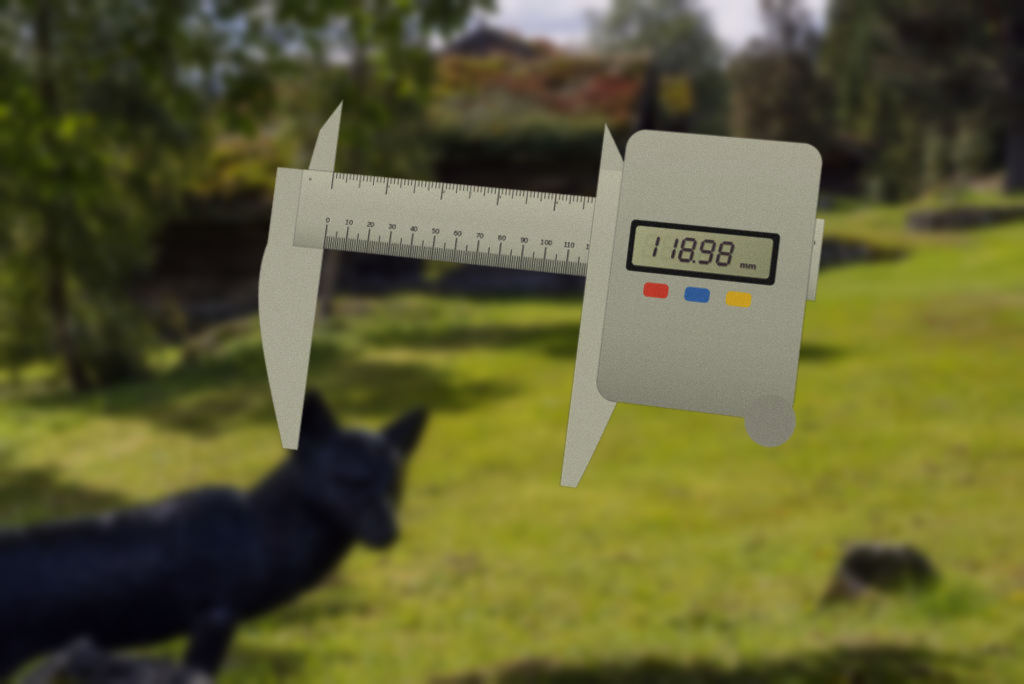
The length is {"value": 118.98, "unit": "mm"}
